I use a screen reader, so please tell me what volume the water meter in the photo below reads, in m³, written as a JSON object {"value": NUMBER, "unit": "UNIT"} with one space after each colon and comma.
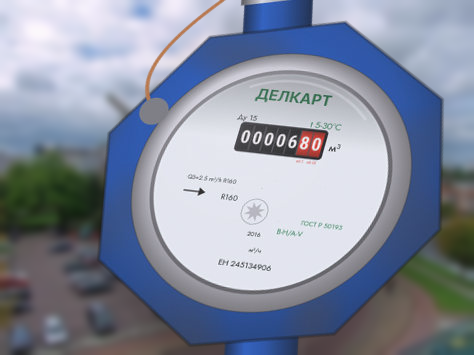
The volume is {"value": 6.80, "unit": "m³"}
